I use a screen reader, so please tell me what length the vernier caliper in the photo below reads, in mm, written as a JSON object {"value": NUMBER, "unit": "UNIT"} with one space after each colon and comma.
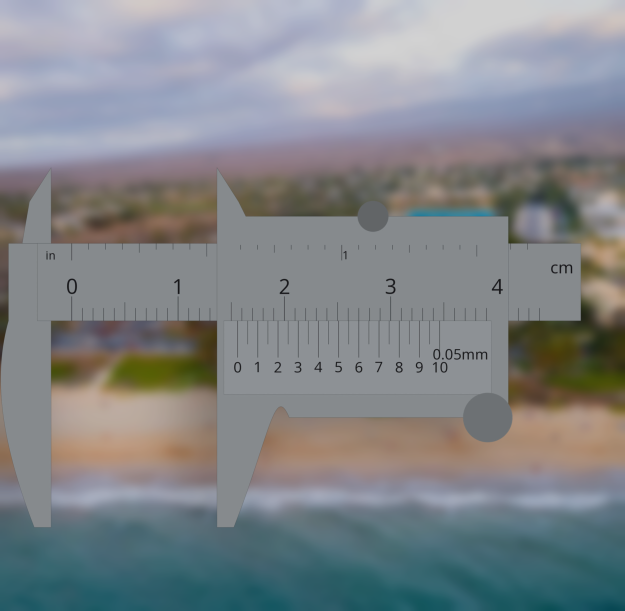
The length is {"value": 15.6, "unit": "mm"}
